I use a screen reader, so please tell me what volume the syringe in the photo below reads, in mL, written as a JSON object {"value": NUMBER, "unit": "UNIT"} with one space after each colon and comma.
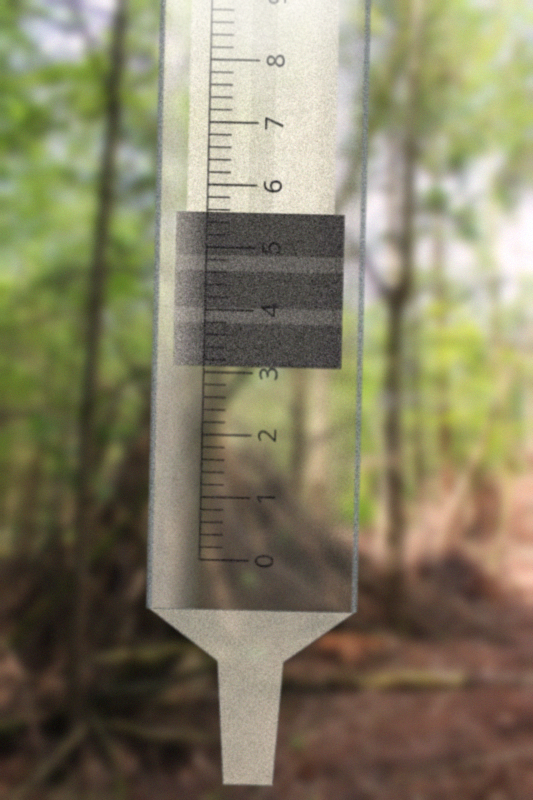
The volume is {"value": 3.1, "unit": "mL"}
